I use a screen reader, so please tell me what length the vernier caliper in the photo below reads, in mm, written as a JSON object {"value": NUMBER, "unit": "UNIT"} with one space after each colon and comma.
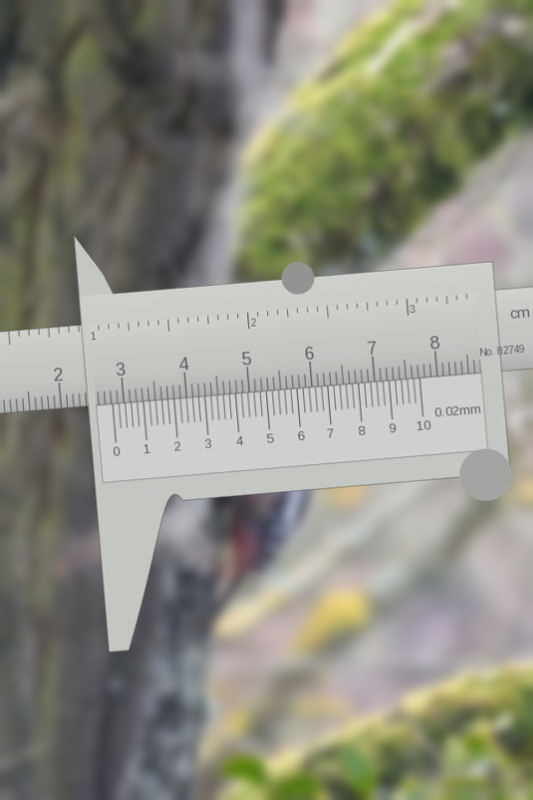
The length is {"value": 28.2, "unit": "mm"}
